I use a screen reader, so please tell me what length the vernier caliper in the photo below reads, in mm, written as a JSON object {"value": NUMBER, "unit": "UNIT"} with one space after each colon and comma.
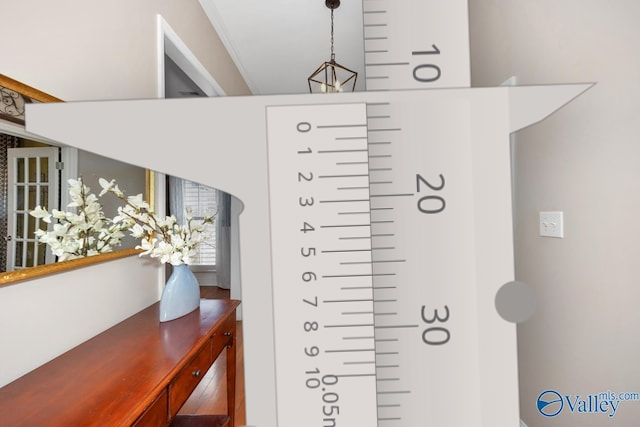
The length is {"value": 14.6, "unit": "mm"}
